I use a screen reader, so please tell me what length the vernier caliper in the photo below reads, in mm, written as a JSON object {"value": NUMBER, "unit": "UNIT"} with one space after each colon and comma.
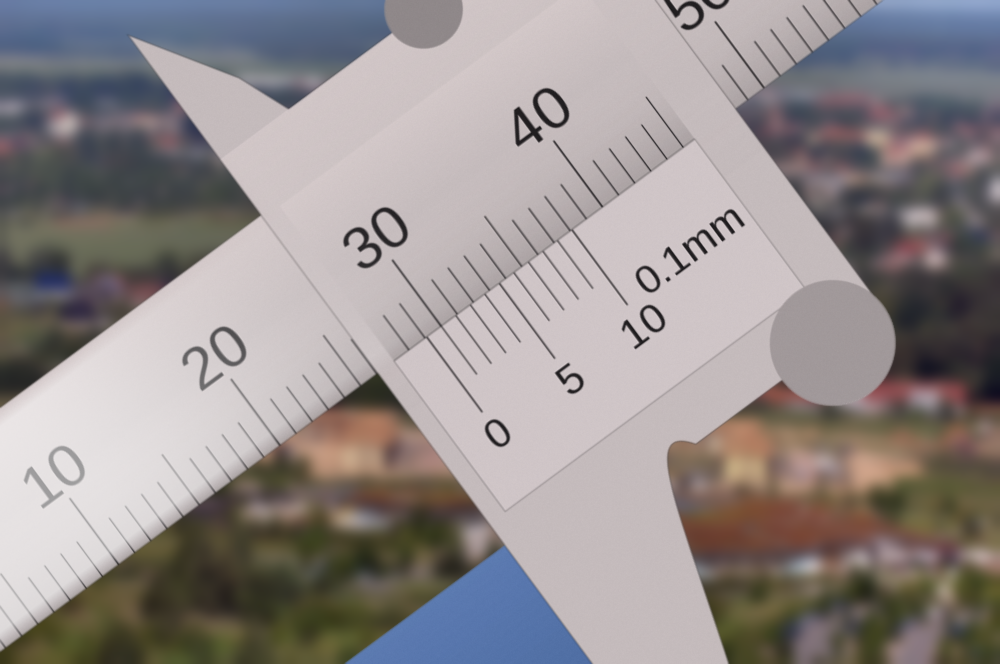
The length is {"value": 29.1, "unit": "mm"}
